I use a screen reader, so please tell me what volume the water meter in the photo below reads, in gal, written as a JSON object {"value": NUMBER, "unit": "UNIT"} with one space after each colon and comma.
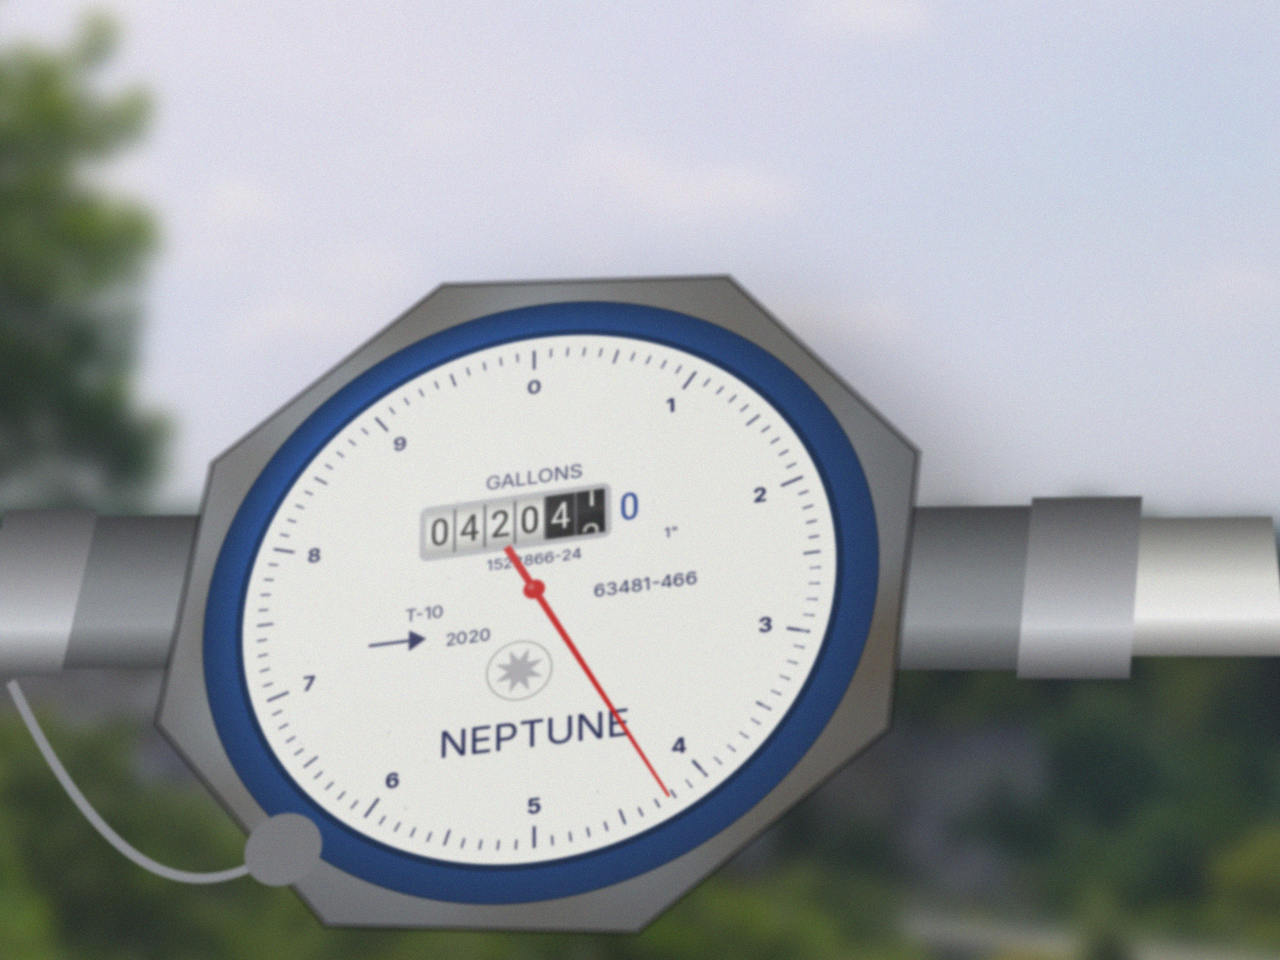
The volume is {"value": 420414.2, "unit": "gal"}
